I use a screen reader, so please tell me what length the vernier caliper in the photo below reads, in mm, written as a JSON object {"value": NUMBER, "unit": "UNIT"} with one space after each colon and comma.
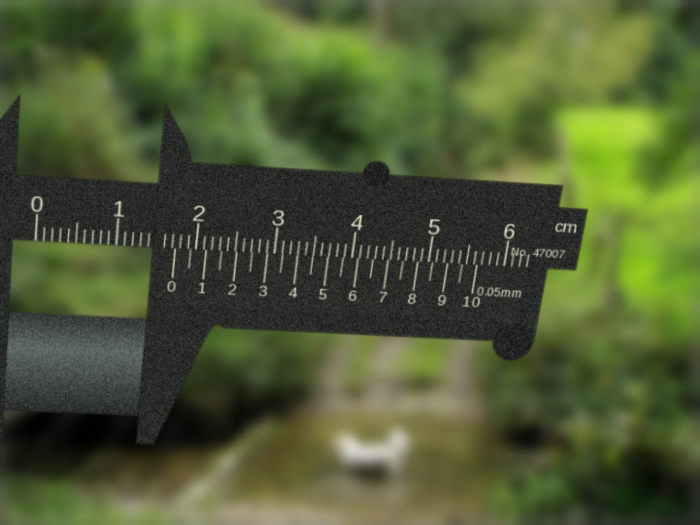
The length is {"value": 17.4, "unit": "mm"}
